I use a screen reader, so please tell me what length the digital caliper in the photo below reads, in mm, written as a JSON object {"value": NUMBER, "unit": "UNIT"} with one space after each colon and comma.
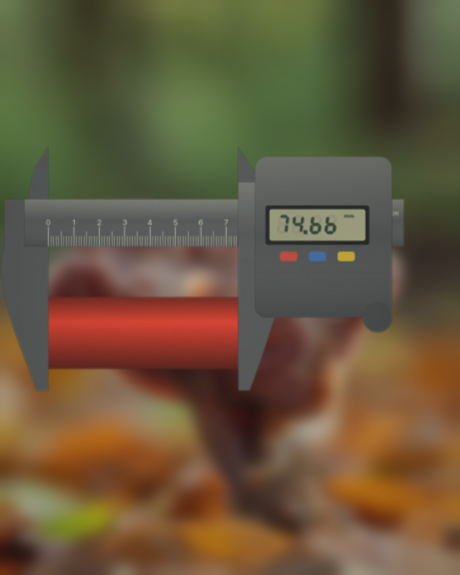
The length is {"value": 74.66, "unit": "mm"}
